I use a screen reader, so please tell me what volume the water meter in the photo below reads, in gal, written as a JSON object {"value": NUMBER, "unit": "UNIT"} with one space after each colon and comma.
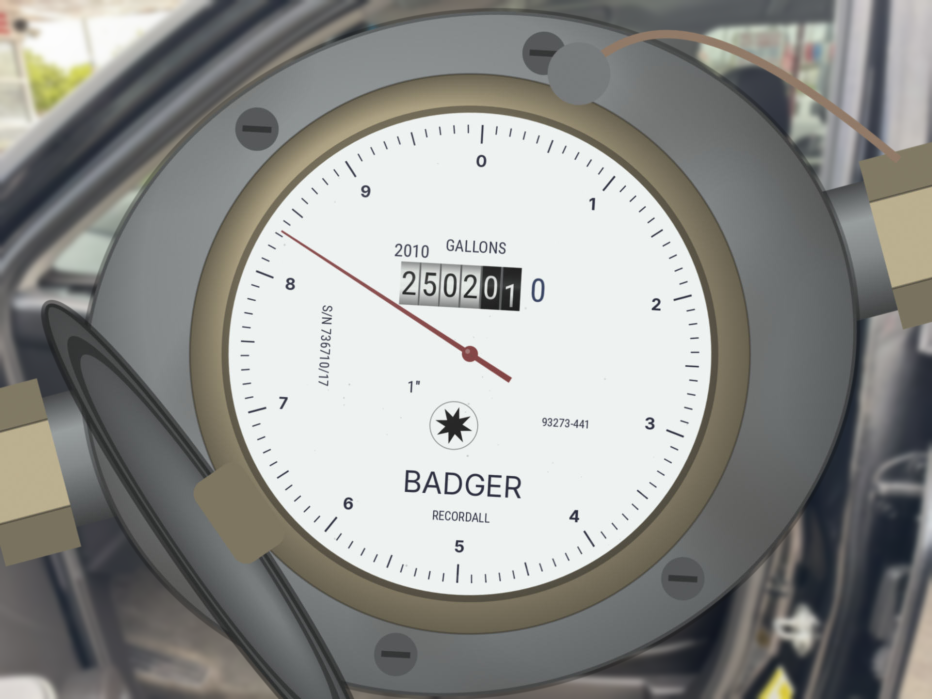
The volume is {"value": 2502008.3, "unit": "gal"}
